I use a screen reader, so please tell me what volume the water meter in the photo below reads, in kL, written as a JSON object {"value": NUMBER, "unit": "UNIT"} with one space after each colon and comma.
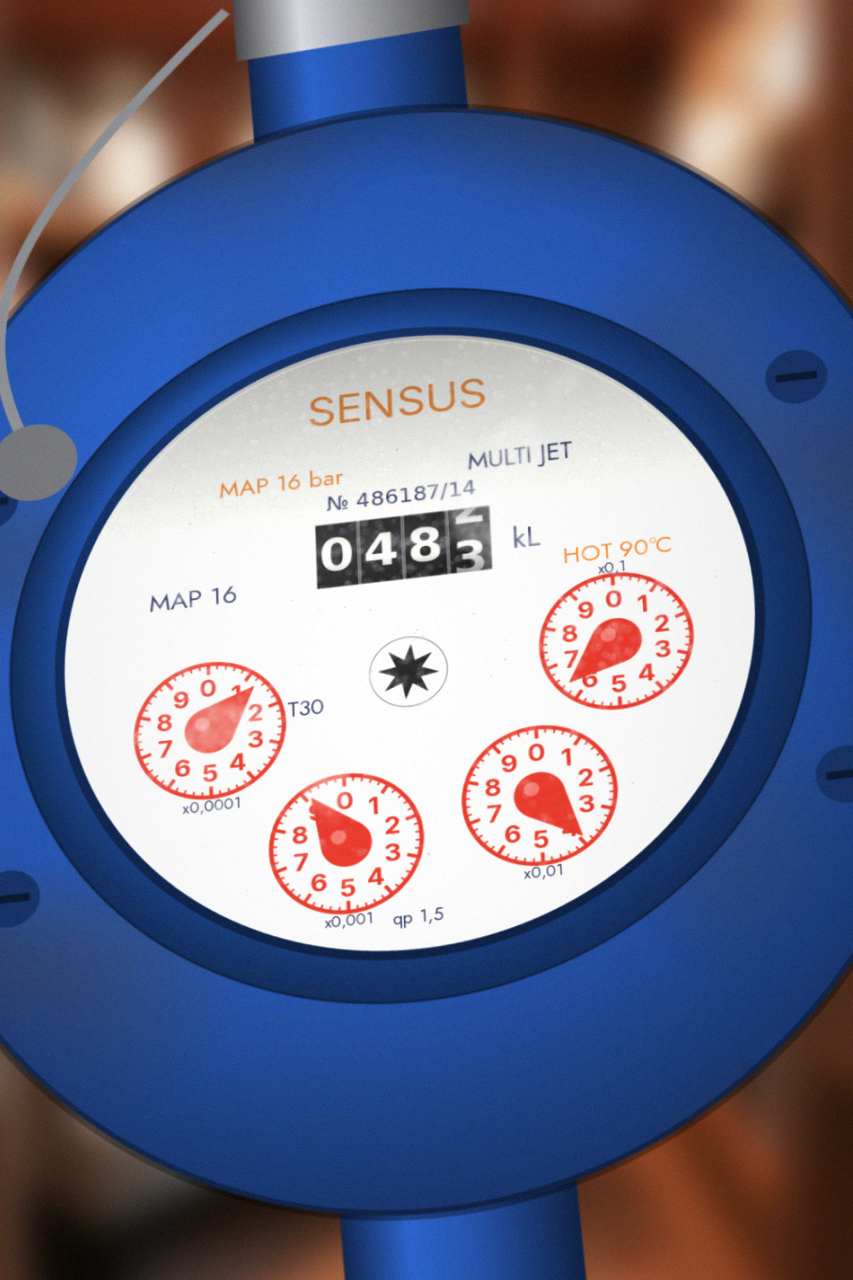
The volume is {"value": 482.6391, "unit": "kL"}
